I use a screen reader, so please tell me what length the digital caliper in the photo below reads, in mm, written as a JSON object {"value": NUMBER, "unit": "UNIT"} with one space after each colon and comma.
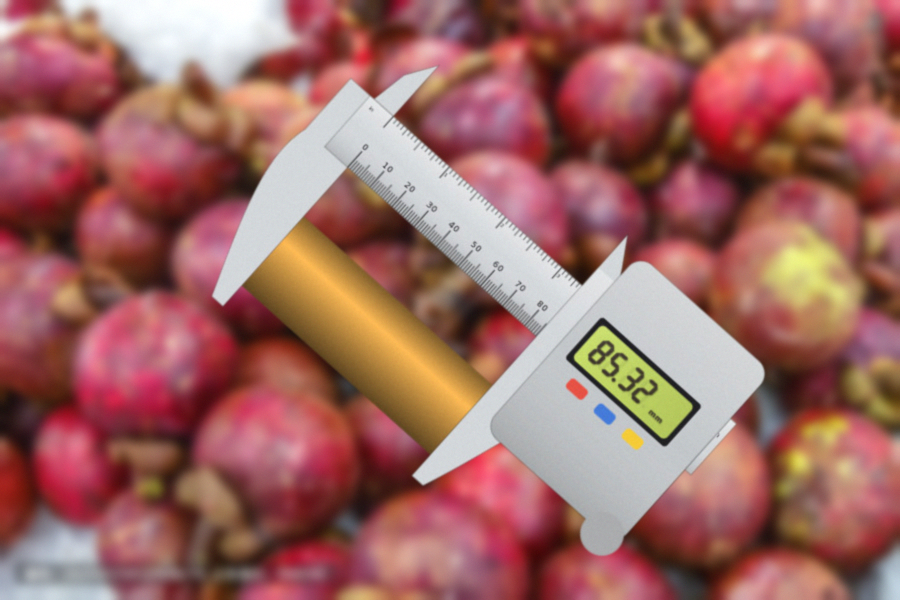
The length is {"value": 85.32, "unit": "mm"}
